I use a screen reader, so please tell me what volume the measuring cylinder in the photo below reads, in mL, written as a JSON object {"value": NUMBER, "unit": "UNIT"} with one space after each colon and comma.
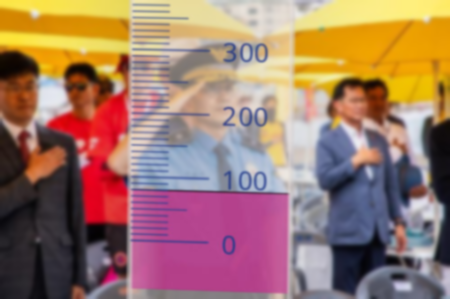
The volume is {"value": 80, "unit": "mL"}
